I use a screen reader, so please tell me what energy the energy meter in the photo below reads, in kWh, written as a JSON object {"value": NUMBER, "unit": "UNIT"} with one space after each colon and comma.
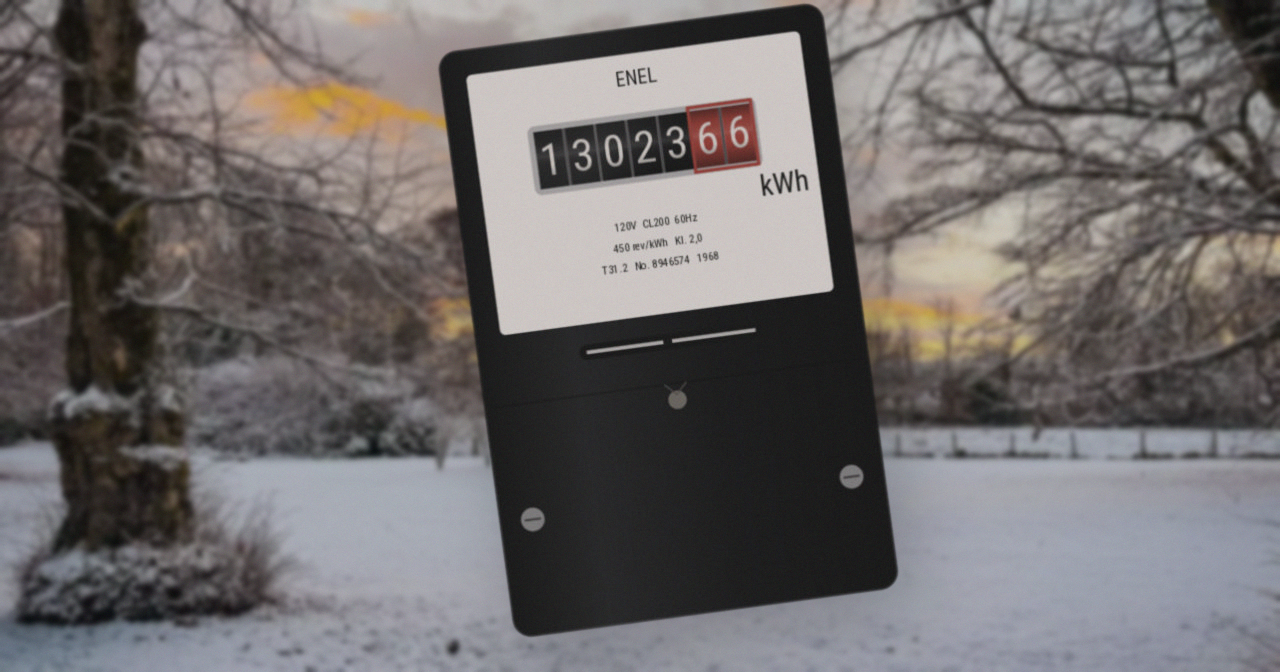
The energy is {"value": 13023.66, "unit": "kWh"}
